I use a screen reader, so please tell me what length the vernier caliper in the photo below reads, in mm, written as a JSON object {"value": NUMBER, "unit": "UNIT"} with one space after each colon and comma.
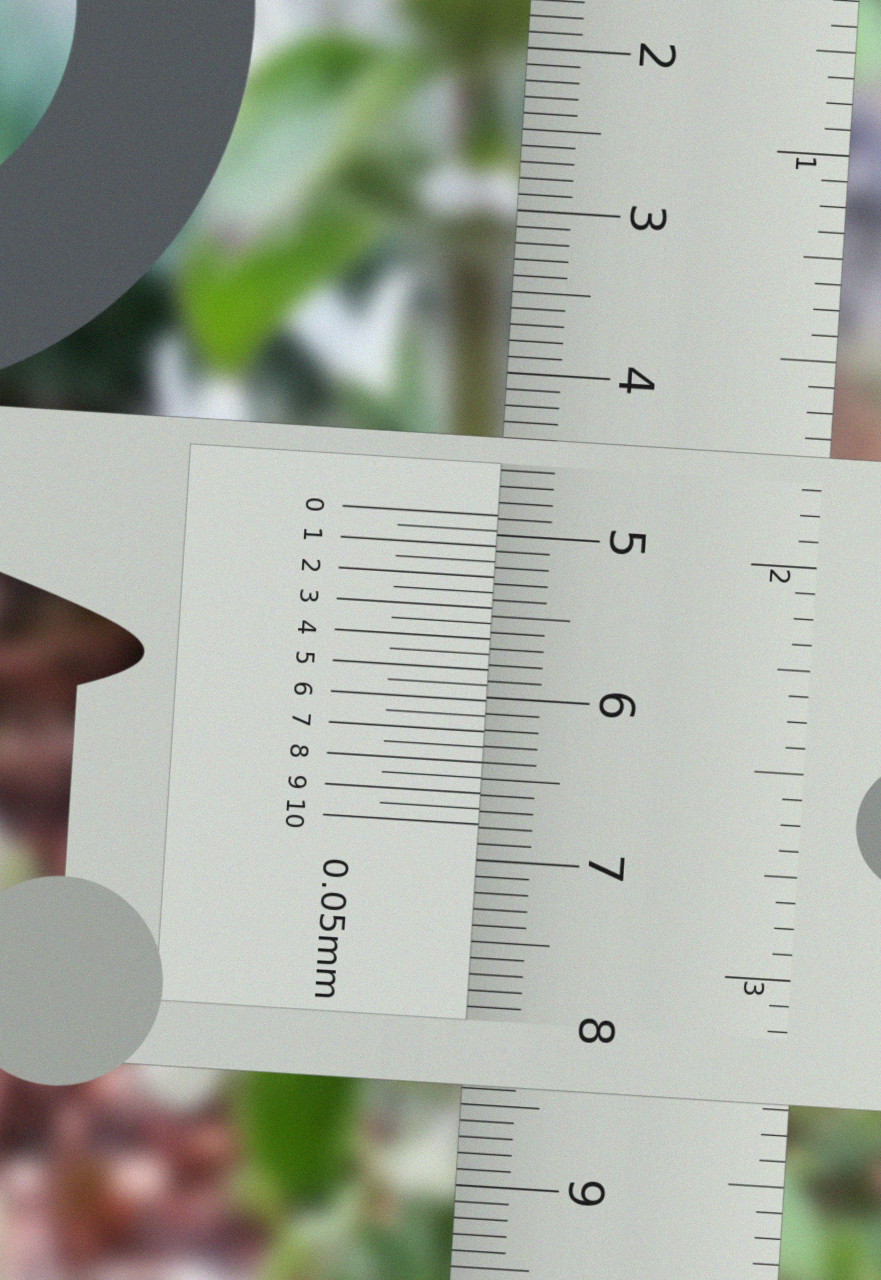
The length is {"value": 48.8, "unit": "mm"}
